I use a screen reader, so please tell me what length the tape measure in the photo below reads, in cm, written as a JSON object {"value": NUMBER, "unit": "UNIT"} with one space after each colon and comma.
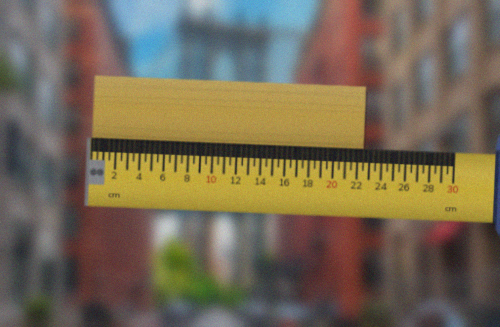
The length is {"value": 22.5, "unit": "cm"}
